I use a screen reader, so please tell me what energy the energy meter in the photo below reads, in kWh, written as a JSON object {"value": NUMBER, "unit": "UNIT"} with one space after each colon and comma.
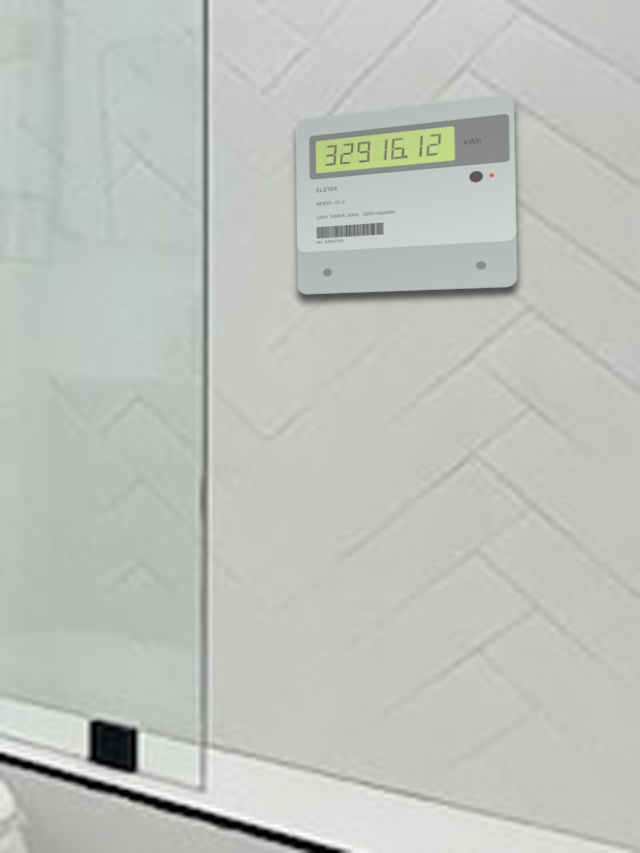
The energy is {"value": 32916.12, "unit": "kWh"}
